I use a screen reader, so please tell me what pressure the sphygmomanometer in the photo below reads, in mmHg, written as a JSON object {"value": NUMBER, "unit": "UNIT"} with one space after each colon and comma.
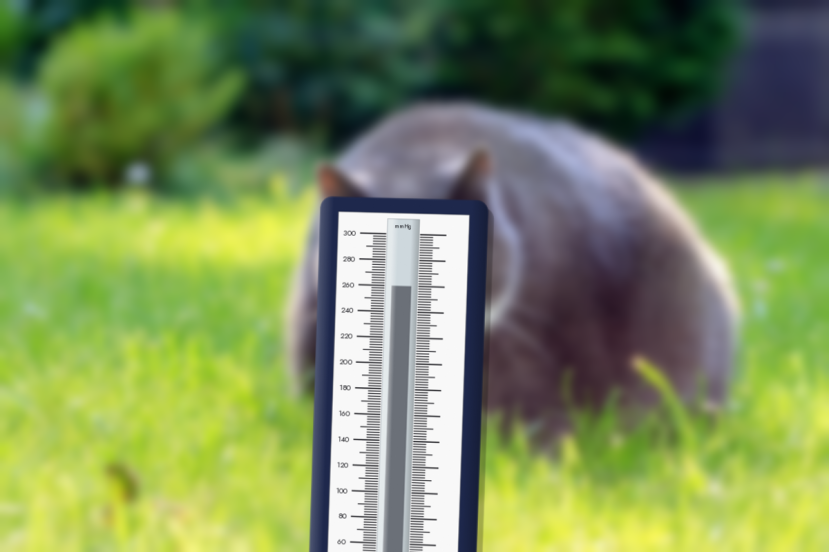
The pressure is {"value": 260, "unit": "mmHg"}
